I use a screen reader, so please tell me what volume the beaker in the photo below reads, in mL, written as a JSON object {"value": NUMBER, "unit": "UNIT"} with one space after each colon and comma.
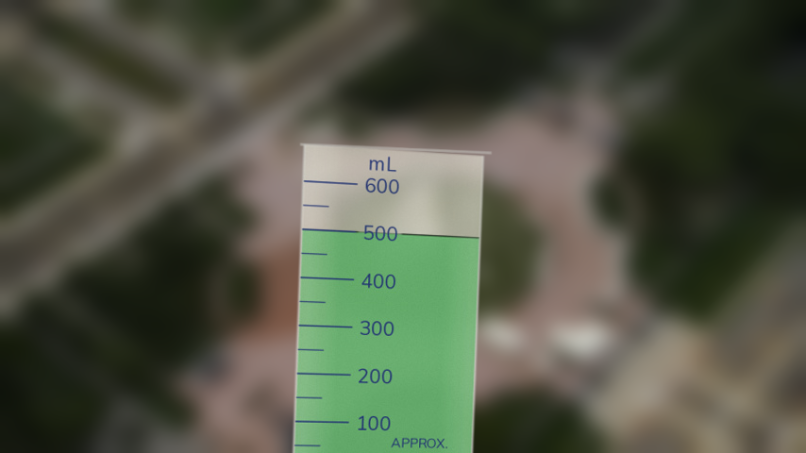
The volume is {"value": 500, "unit": "mL"}
